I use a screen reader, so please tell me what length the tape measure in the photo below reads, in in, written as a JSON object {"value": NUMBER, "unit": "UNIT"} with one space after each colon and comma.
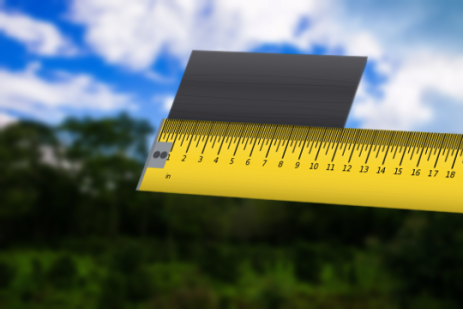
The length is {"value": 11, "unit": "in"}
